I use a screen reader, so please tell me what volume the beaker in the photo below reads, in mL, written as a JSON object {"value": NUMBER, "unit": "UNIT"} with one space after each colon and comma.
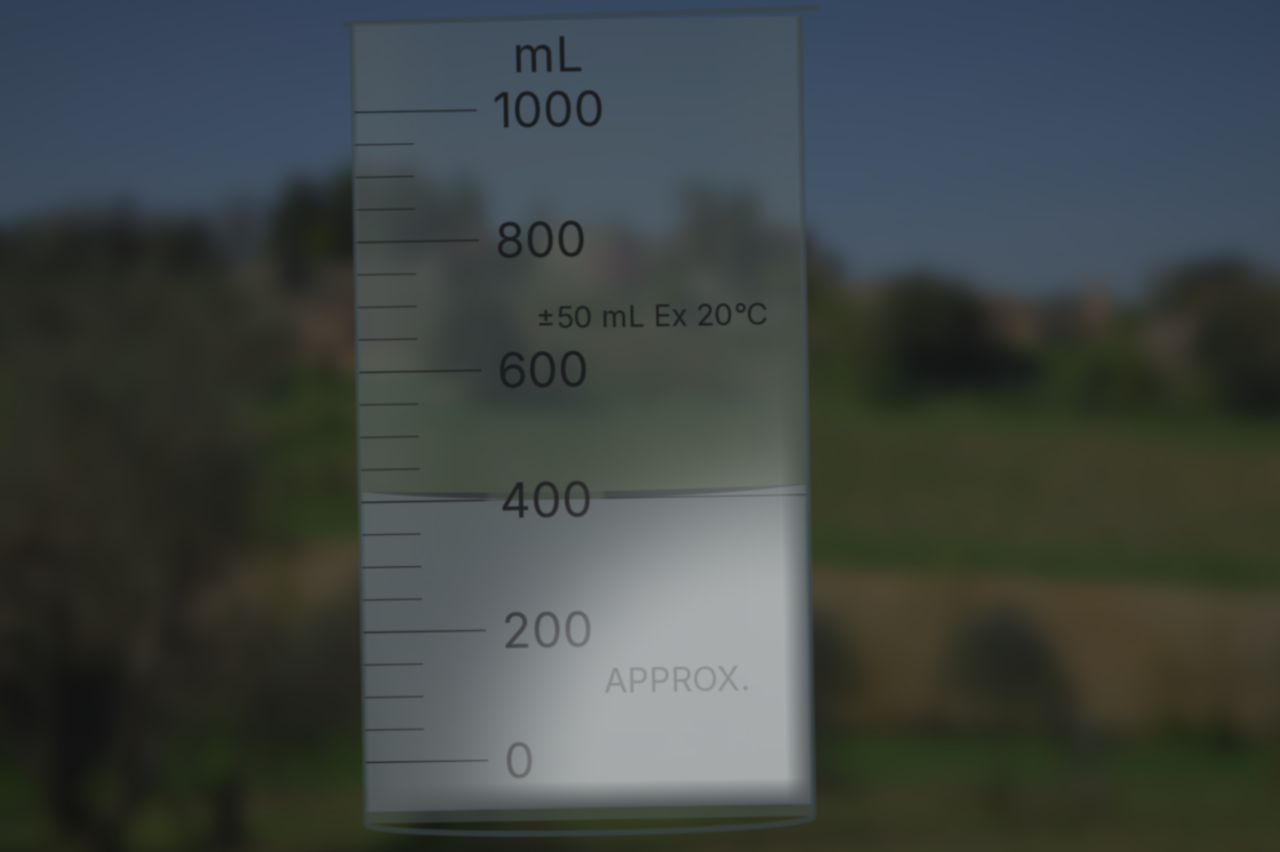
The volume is {"value": 400, "unit": "mL"}
